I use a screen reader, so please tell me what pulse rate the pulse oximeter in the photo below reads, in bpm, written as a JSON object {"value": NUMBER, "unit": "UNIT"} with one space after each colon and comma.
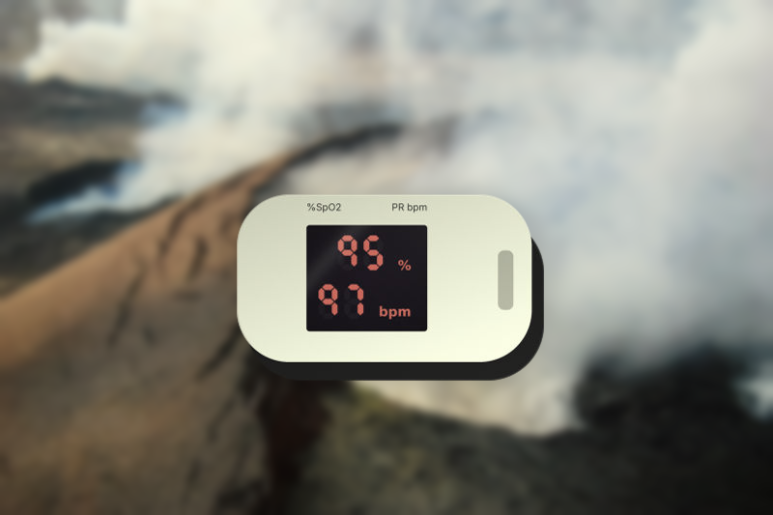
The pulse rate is {"value": 97, "unit": "bpm"}
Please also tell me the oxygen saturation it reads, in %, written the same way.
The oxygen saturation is {"value": 95, "unit": "%"}
